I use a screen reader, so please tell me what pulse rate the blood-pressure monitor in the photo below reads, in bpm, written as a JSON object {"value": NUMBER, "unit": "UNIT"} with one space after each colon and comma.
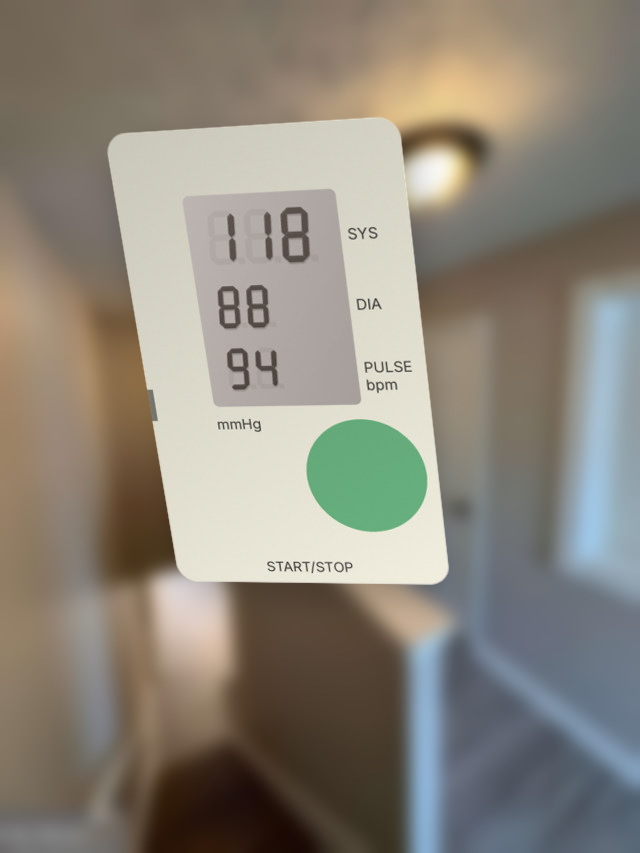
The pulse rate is {"value": 94, "unit": "bpm"}
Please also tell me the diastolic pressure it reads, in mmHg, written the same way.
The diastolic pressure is {"value": 88, "unit": "mmHg"}
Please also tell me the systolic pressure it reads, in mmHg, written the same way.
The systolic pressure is {"value": 118, "unit": "mmHg"}
